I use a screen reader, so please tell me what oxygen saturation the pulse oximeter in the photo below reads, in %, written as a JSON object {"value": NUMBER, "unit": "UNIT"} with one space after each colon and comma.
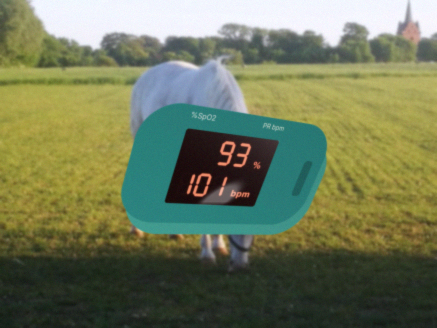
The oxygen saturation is {"value": 93, "unit": "%"}
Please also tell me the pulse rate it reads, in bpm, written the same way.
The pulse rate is {"value": 101, "unit": "bpm"}
